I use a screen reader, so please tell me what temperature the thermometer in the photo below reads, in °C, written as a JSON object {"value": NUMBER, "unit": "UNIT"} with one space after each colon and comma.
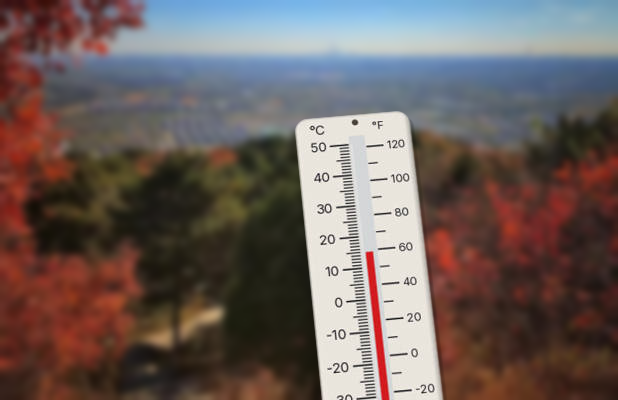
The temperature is {"value": 15, "unit": "°C"}
